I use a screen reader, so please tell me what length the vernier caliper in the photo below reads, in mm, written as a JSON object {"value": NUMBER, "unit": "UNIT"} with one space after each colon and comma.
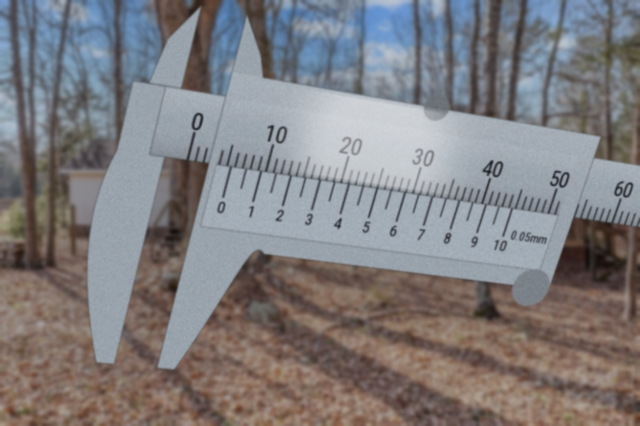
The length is {"value": 5.5, "unit": "mm"}
